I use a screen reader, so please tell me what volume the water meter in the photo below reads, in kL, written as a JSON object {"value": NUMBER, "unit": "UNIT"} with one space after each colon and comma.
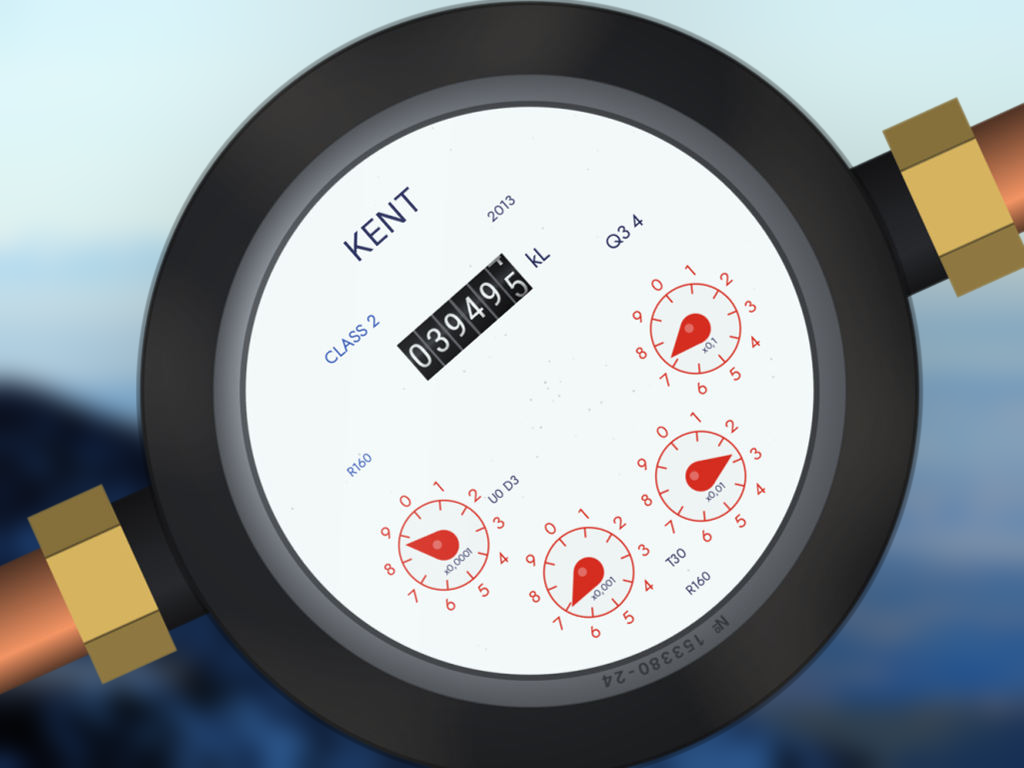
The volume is {"value": 39494.7268, "unit": "kL"}
